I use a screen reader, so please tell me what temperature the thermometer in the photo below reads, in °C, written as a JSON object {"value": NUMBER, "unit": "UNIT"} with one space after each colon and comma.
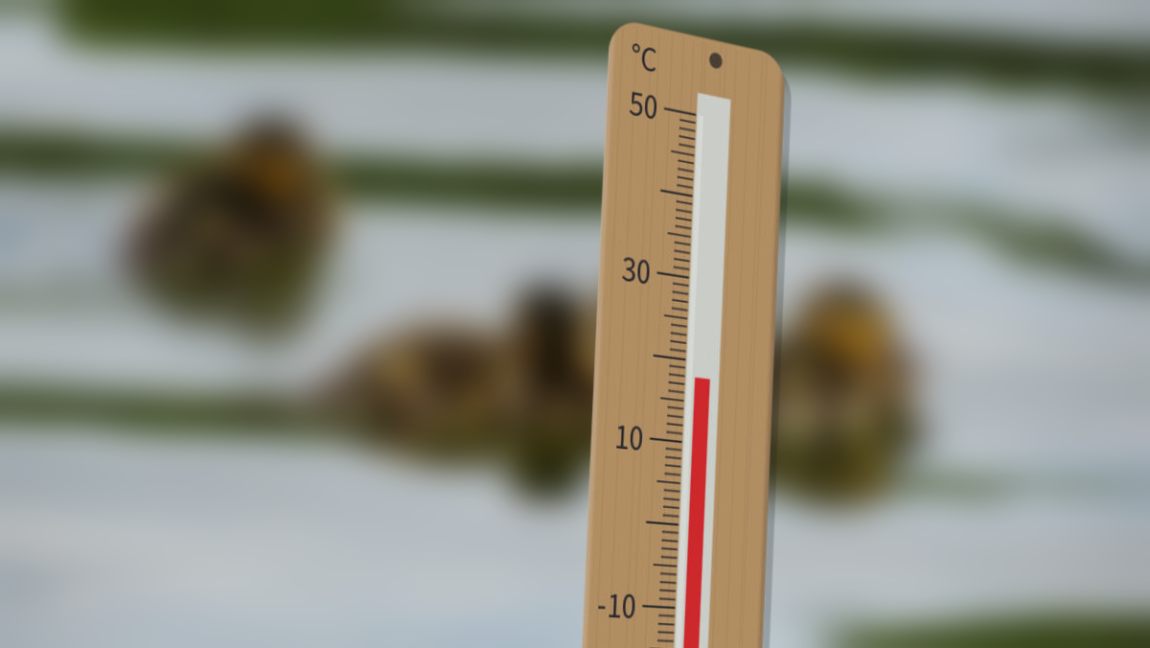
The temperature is {"value": 18, "unit": "°C"}
